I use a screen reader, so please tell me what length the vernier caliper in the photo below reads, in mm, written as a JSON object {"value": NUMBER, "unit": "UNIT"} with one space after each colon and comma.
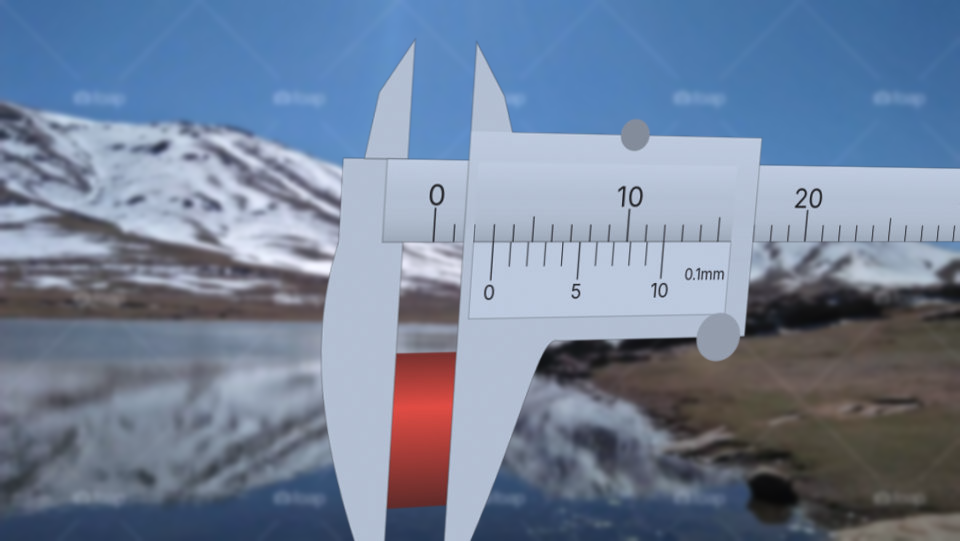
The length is {"value": 3.0, "unit": "mm"}
